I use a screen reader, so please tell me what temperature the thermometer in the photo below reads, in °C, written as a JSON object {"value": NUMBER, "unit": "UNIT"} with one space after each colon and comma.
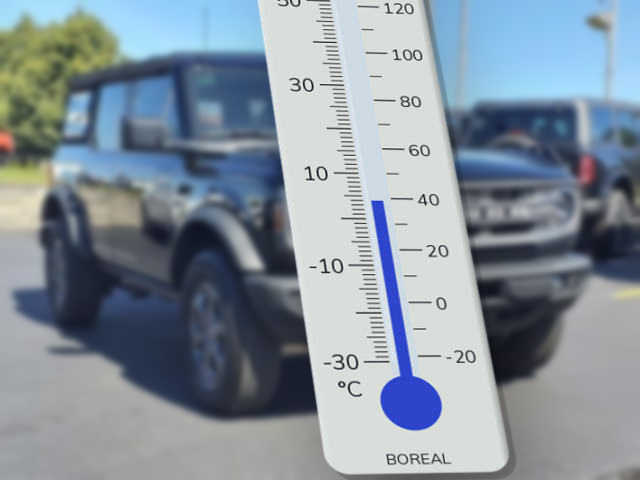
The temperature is {"value": 4, "unit": "°C"}
